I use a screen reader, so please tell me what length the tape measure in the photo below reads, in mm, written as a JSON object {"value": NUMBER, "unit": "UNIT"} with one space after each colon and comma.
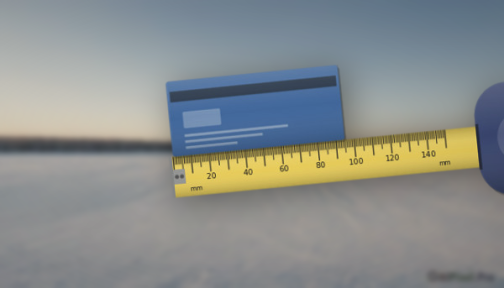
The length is {"value": 95, "unit": "mm"}
